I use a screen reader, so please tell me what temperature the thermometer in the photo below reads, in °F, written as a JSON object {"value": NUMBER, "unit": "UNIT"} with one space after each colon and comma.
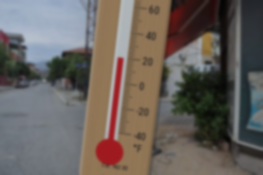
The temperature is {"value": 20, "unit": "°F"}
